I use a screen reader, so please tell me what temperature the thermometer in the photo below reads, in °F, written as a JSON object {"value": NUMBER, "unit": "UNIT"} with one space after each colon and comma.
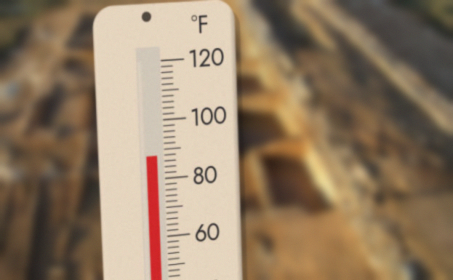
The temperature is {"value": 88, "unit": "°F"}
